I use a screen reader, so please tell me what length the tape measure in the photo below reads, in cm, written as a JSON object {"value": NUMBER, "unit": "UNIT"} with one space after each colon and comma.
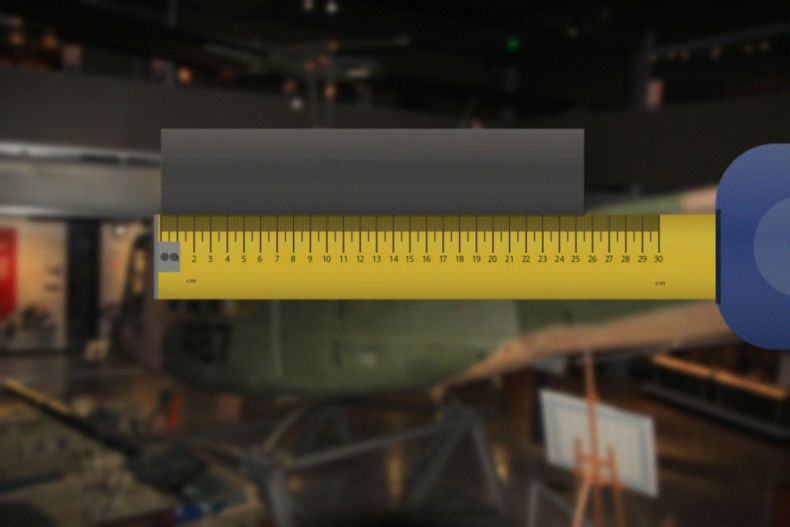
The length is {"value": 25.5, "unit": "cm"}
